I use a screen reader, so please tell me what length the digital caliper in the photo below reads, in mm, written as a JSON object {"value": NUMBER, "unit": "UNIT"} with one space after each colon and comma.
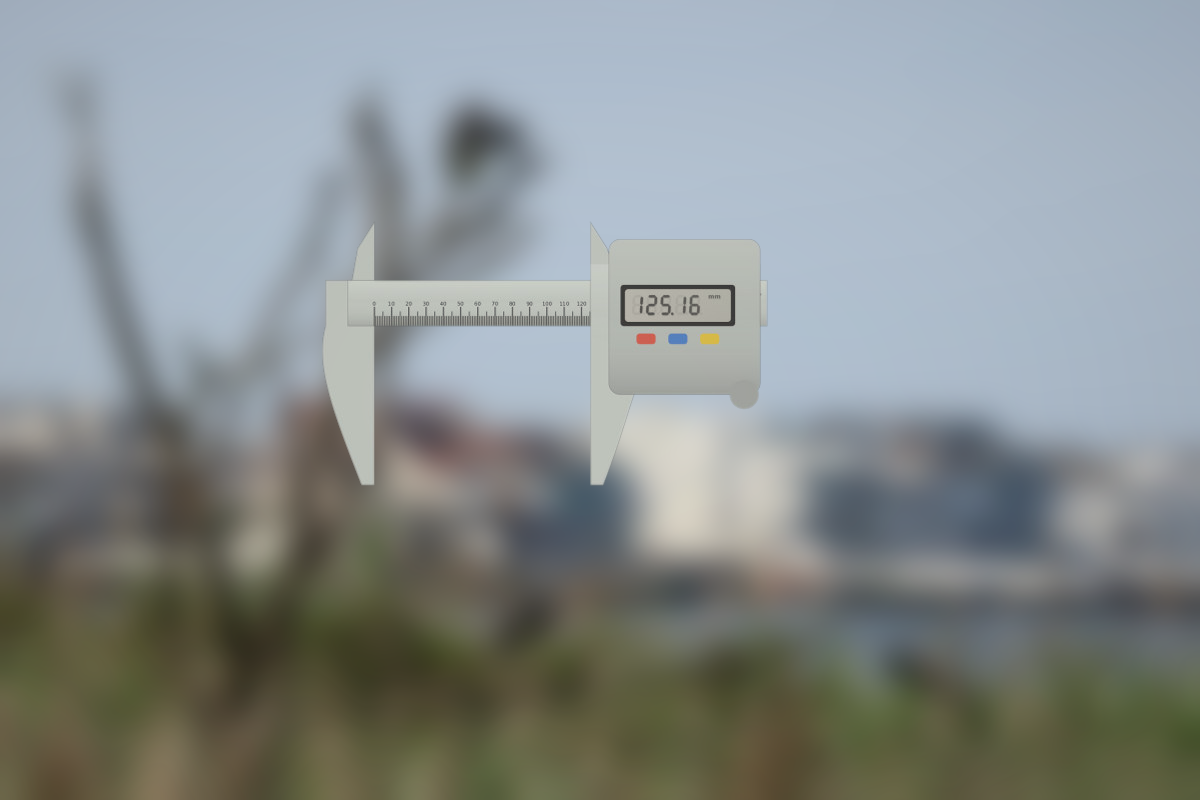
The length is {"value": 125.16, "unit": "mm"}
